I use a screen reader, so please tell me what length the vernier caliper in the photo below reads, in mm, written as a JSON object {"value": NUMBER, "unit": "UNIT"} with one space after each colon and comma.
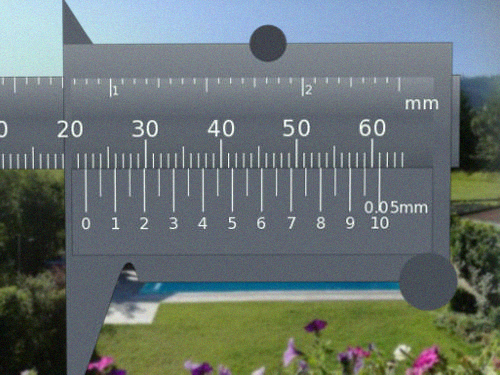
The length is {"value": 22.0, "unit": "mm"}
